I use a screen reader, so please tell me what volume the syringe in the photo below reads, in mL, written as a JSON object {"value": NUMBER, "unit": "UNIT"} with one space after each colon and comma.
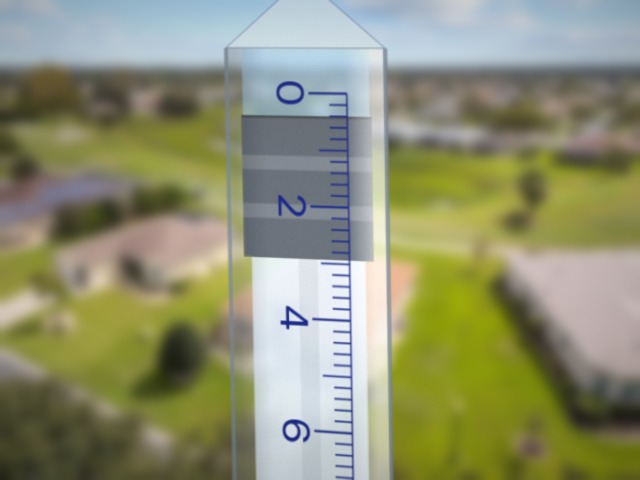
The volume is {"value": 0.4, "unit": "mL"}
